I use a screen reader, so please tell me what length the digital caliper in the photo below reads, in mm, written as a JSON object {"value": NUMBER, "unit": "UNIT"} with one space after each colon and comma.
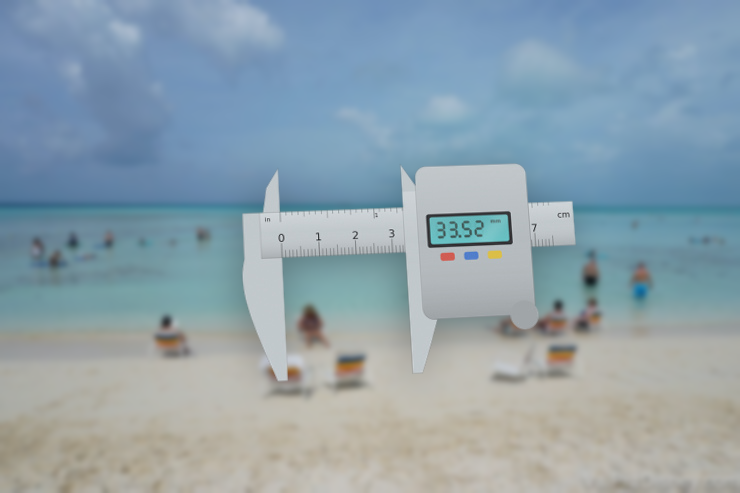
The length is {"value": 33.52, "unit": "mm"}
